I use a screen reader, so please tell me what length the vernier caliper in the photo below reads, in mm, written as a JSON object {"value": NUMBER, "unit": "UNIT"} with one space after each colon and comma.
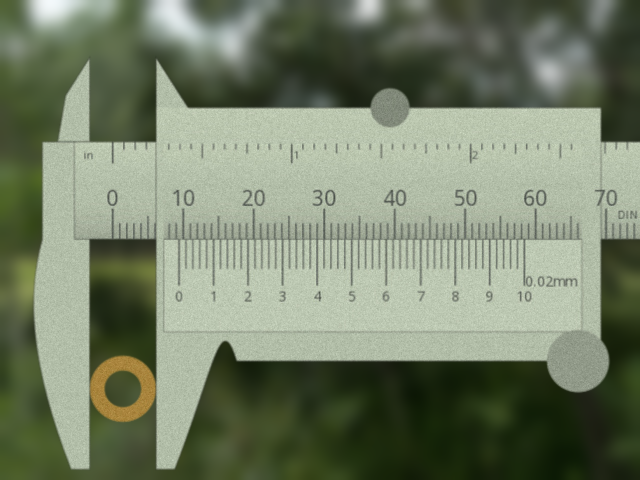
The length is {"value": 9.4, "unit": "mm"}
